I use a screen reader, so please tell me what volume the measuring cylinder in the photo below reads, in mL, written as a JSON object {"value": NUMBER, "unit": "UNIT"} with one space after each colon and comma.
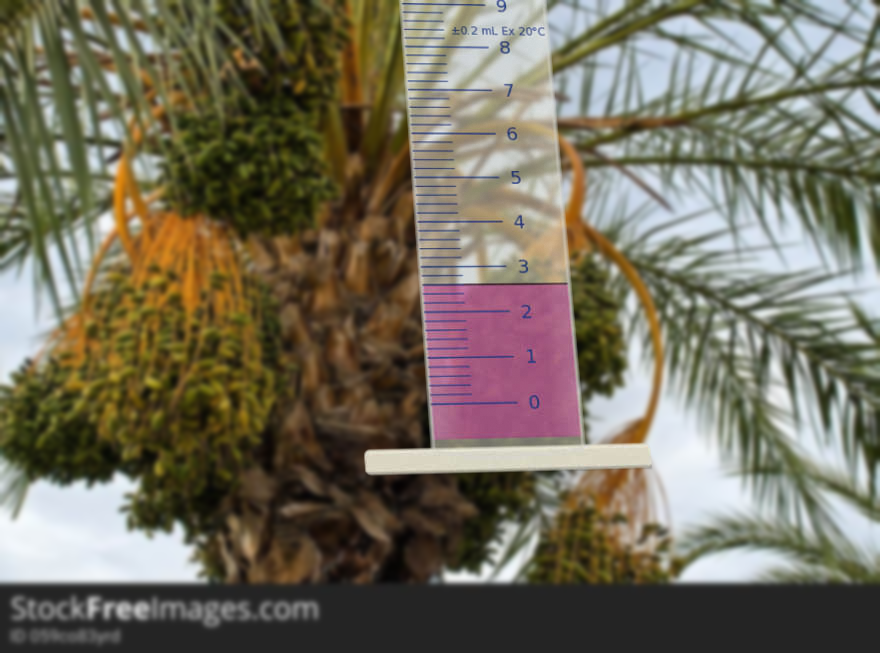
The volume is {"value": 2.6, "unit": "mL"}
